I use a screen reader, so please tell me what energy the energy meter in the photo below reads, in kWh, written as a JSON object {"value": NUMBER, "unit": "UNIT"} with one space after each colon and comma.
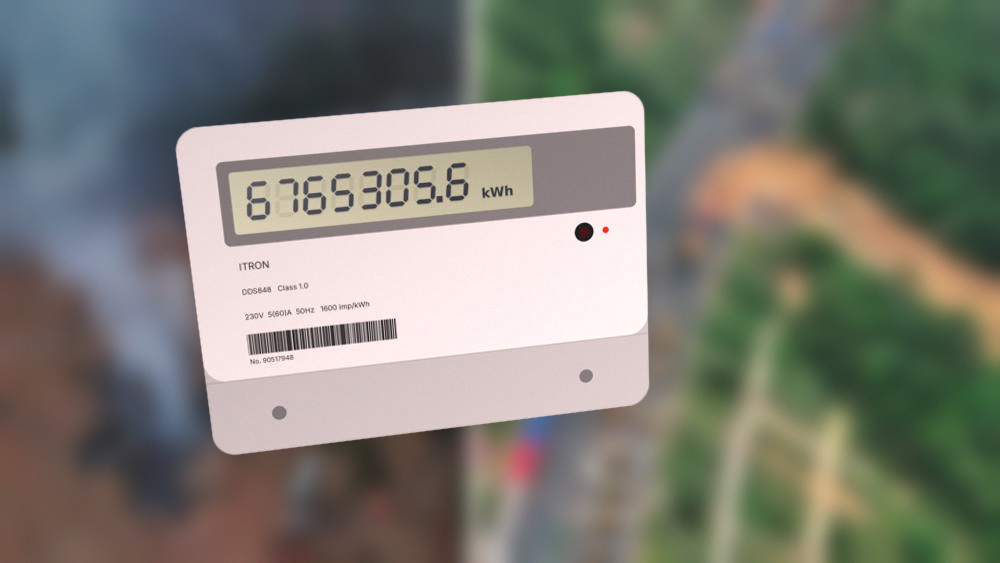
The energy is {"value": 6765305.6, "unit": "kWh"}
